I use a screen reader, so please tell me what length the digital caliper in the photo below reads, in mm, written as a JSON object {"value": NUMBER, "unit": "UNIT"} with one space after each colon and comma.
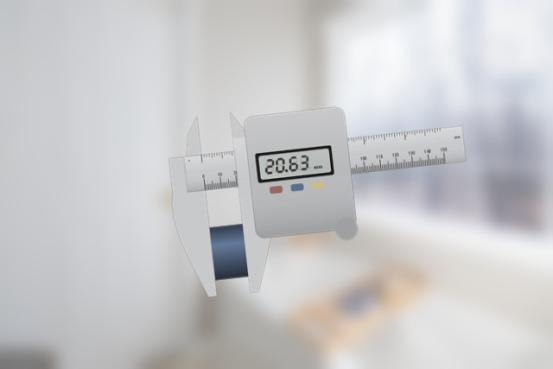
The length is {"value": 20.63, "unit": "mm"}
